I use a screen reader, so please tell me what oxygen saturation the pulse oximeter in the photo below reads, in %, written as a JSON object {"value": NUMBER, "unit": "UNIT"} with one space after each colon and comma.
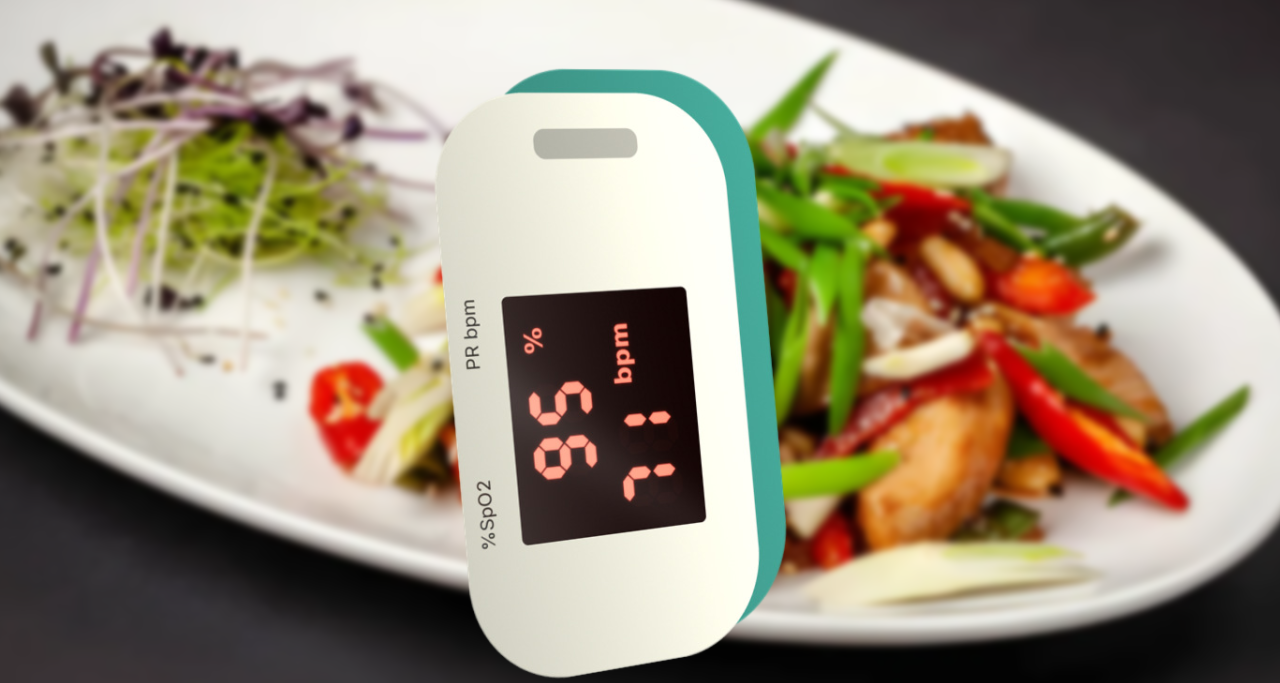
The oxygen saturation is {"value": 95, "unit": "%"}
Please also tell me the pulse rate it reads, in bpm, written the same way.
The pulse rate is {"value": 71, "unit": "bpm"}
